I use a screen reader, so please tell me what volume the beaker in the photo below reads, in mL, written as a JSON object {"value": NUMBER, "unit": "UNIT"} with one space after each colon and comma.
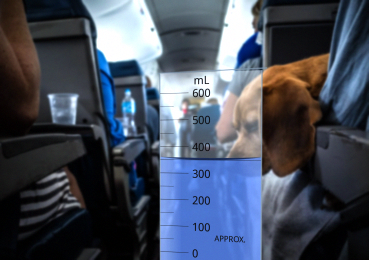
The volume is {"value": 350, "unit": "mL"}
